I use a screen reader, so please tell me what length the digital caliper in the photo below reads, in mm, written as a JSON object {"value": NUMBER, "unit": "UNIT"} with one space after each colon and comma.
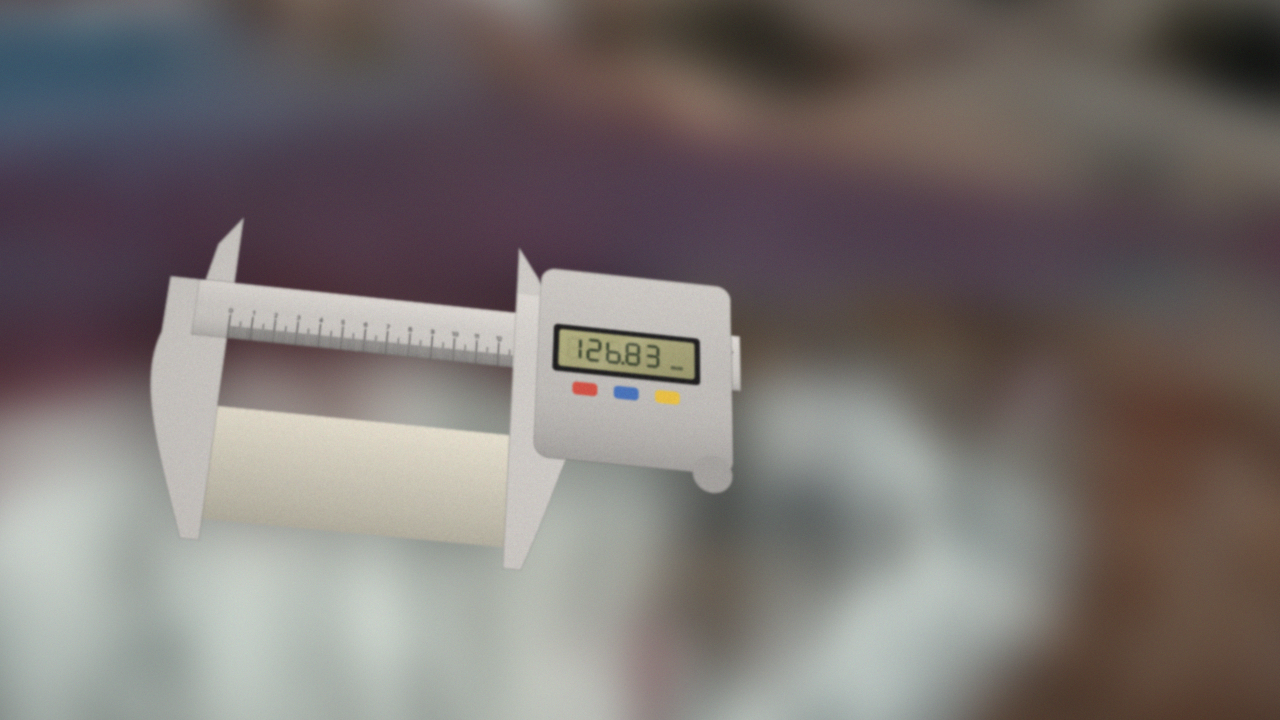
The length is {"value": 126.83, "unit": "mm"}
